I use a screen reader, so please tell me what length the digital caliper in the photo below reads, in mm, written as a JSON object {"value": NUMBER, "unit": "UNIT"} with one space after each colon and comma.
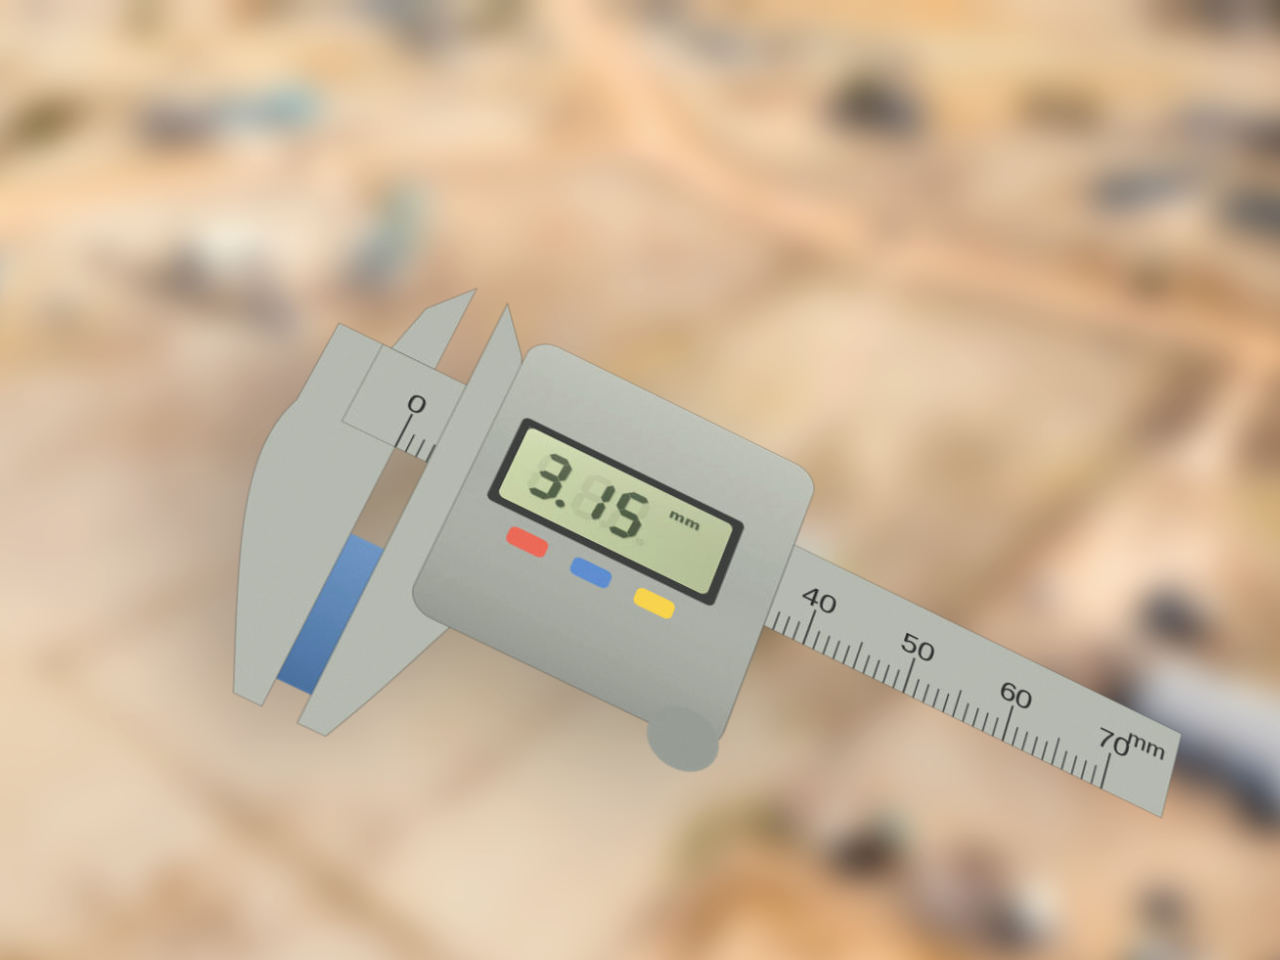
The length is {"value": 3.15, "unit": "mm"}
